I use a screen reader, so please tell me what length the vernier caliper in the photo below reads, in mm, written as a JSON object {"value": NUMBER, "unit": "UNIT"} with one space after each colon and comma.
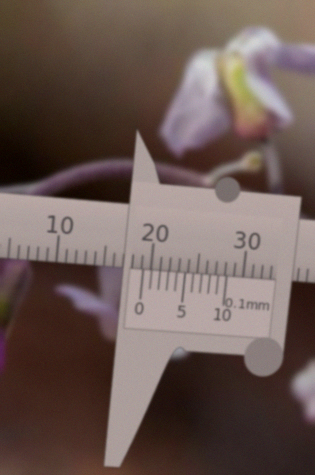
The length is {"value": 19.2, "unit": "mm"}
